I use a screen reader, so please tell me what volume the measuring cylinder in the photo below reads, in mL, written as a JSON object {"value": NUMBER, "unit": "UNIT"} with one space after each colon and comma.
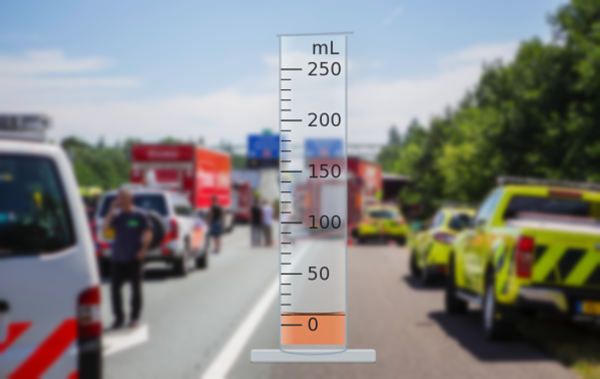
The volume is {"value": 10, "unit": "mL"}
